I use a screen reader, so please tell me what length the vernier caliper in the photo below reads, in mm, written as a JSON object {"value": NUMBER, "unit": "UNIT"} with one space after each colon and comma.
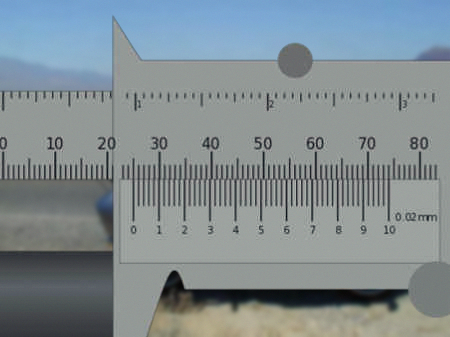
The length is {"value": 25.0, "unit": "mm"}
